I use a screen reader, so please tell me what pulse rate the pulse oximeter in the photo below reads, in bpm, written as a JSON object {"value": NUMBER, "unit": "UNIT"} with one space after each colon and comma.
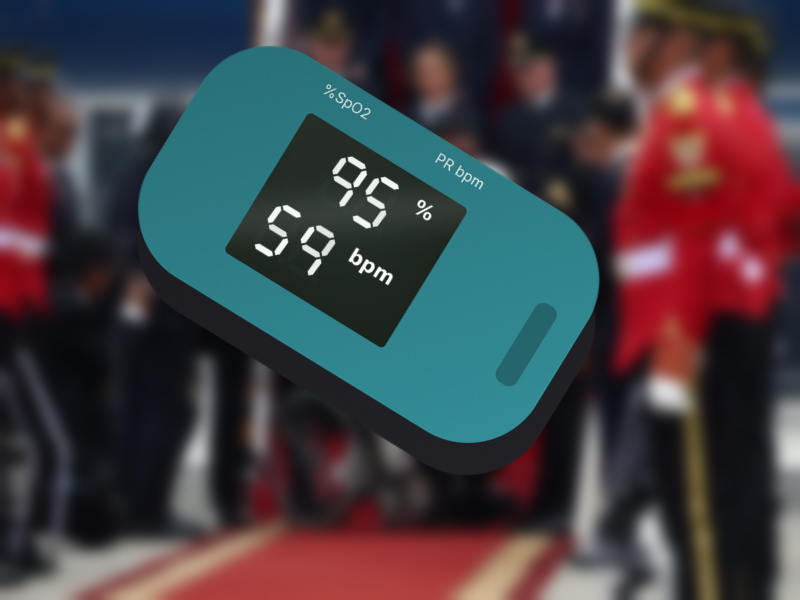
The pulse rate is {"value": 59, "unit": "bpm"}
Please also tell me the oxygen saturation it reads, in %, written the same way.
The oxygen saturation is {"value": 95, "unit": "%"}
